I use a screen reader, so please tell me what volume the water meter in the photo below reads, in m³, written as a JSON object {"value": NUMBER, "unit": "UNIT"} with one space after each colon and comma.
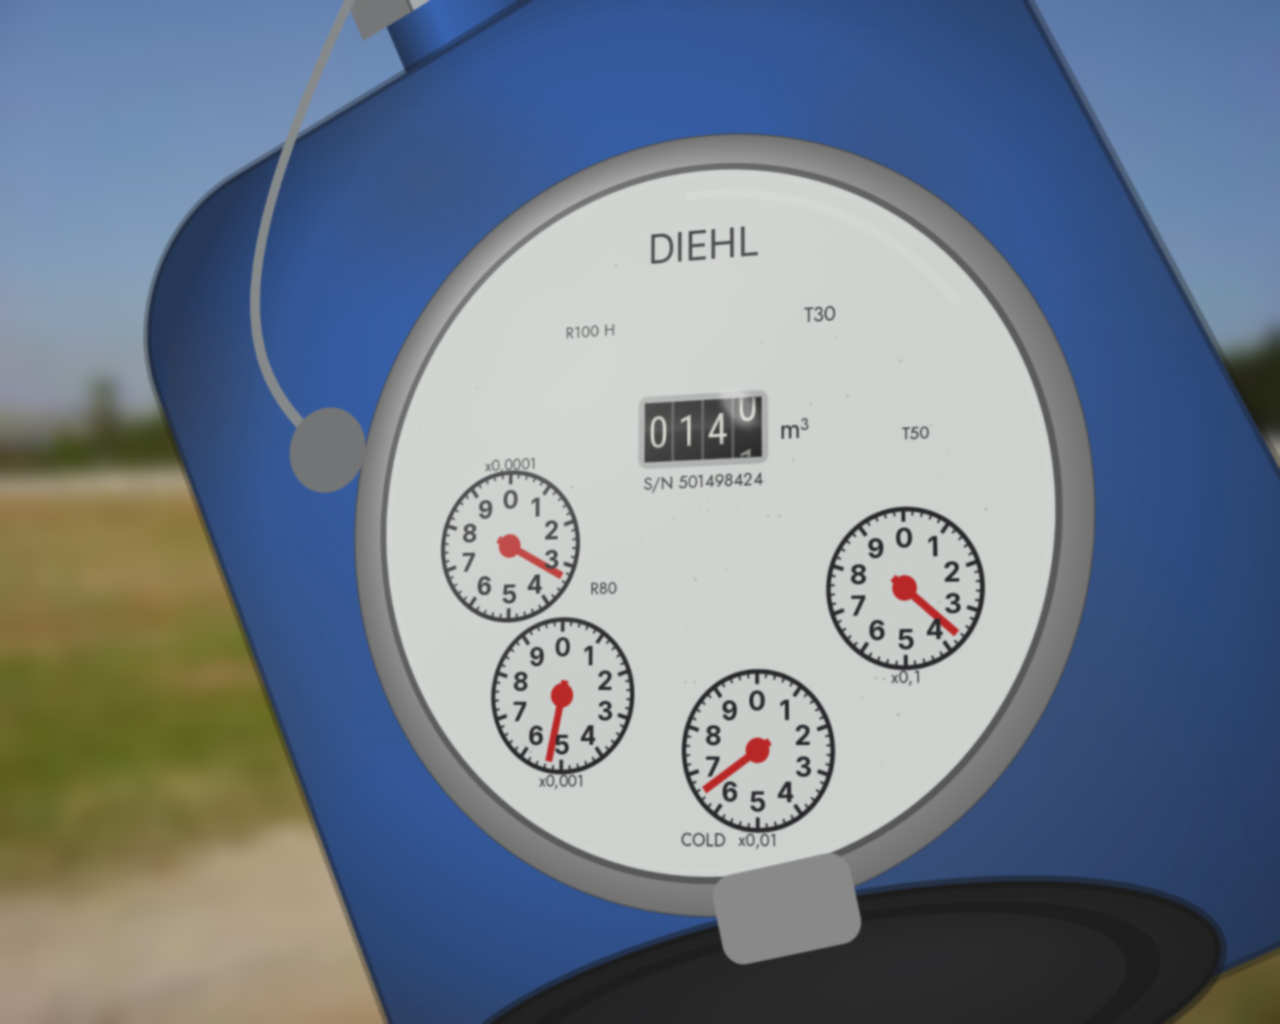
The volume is {"value": 140.3653, "unit": "m³"}
